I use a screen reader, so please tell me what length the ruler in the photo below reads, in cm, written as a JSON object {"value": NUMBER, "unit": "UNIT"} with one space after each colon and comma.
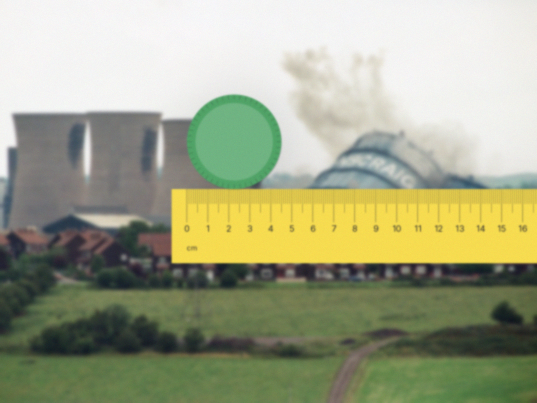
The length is {"value": 4.5, "unit": "cm"}
